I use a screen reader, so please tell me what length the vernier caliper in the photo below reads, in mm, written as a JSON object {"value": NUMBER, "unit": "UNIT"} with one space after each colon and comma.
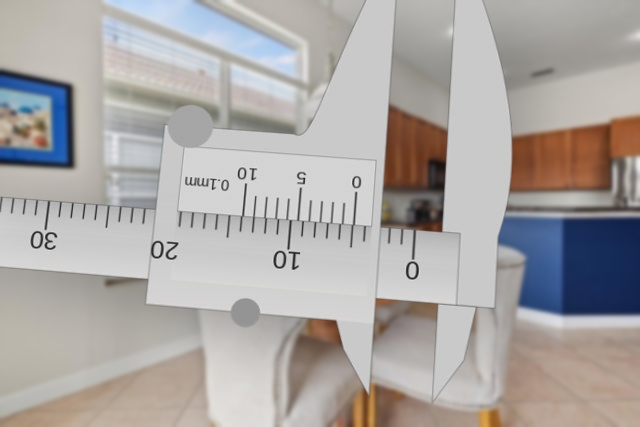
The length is {"value": 4.9, "unit": "mm"}
